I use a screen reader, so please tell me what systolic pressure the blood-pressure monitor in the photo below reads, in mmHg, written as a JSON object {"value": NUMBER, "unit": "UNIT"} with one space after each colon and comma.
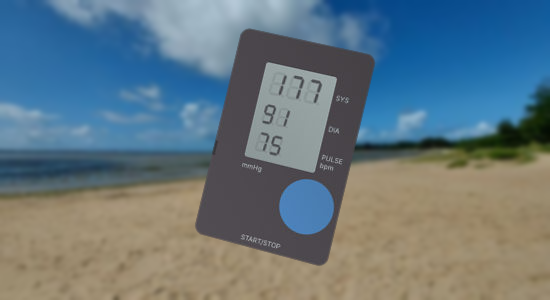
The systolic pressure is {"value": 177, "unit": "mmHg"}
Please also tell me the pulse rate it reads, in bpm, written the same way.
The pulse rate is {"value": 75, "unit": "bpm"}
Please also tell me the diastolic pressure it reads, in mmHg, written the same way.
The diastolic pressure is {"value": 91, "unit": "mmHg"}
